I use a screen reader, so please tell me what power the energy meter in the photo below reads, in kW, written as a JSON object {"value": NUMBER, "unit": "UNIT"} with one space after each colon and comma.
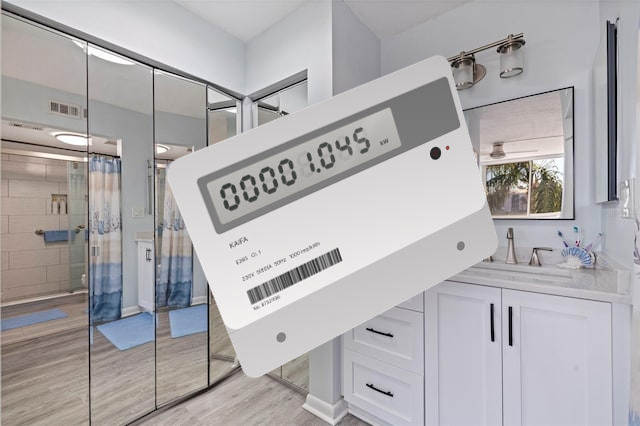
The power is {"value": 1.045, "unit": "kW"}
